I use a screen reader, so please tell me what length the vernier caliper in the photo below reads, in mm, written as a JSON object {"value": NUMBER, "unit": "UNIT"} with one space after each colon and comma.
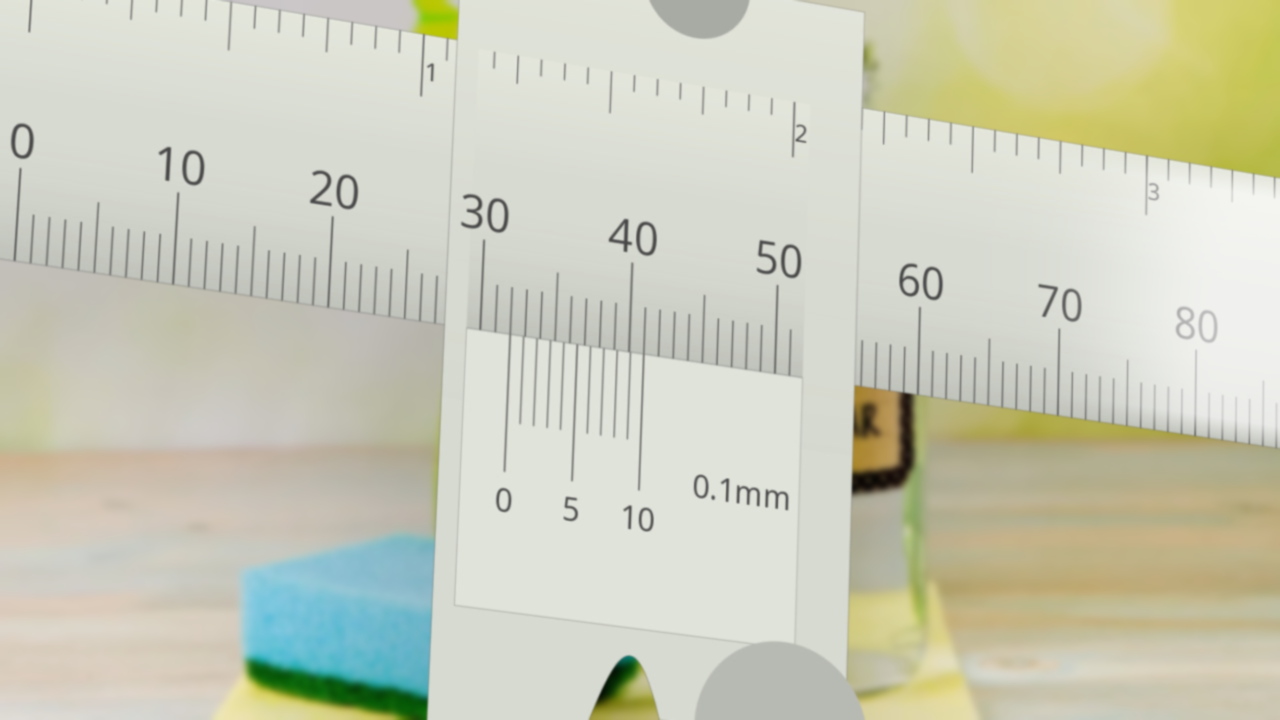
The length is {"value": 32.0, "unit": "mm"}
